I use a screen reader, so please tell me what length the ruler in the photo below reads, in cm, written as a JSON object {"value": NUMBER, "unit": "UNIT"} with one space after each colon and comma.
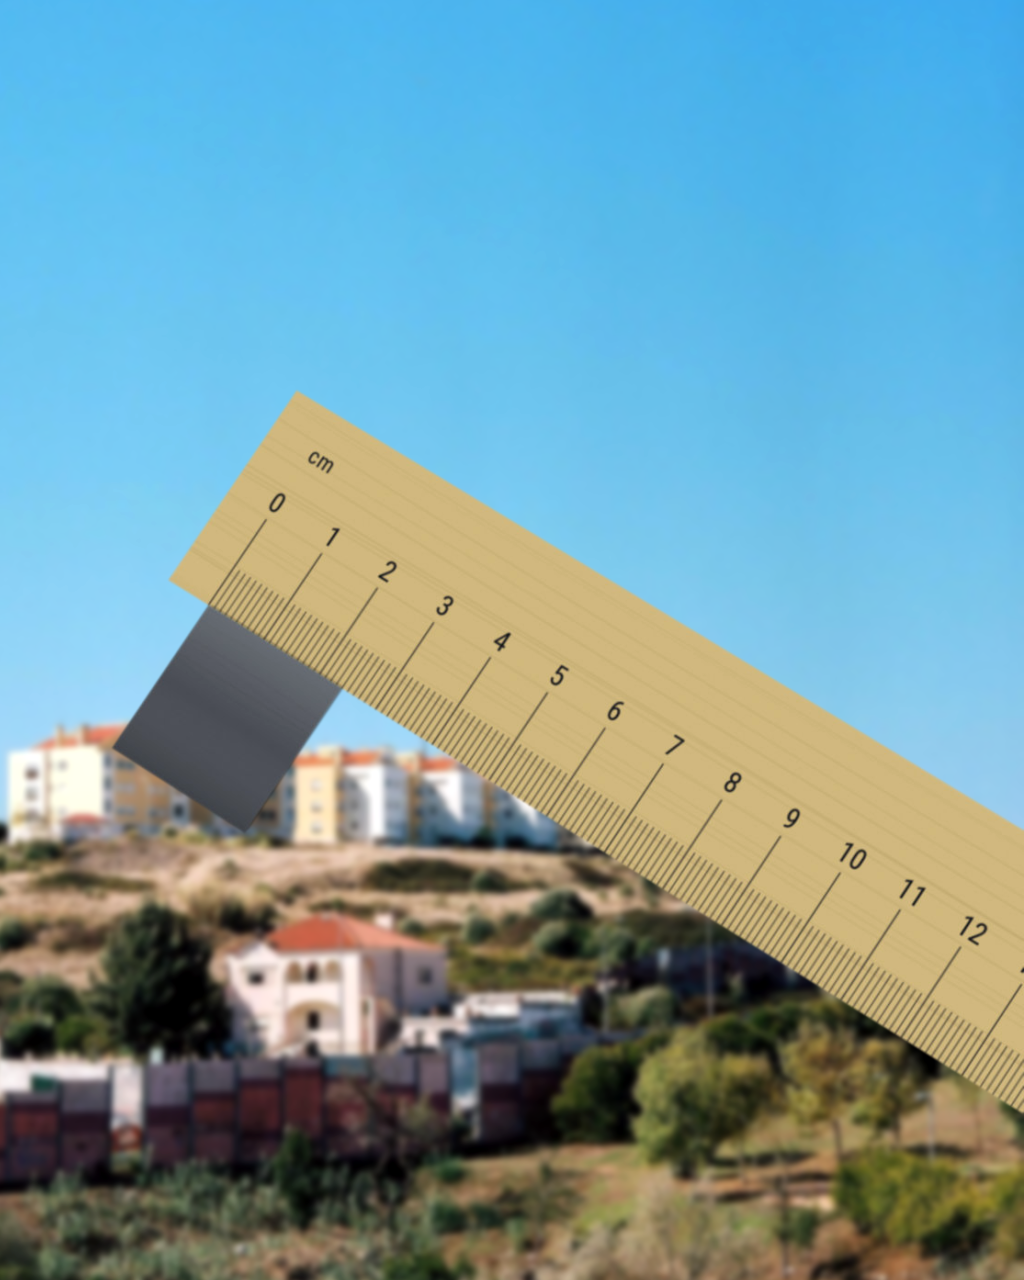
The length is {"value": 2.4, "unit": "cm"}
